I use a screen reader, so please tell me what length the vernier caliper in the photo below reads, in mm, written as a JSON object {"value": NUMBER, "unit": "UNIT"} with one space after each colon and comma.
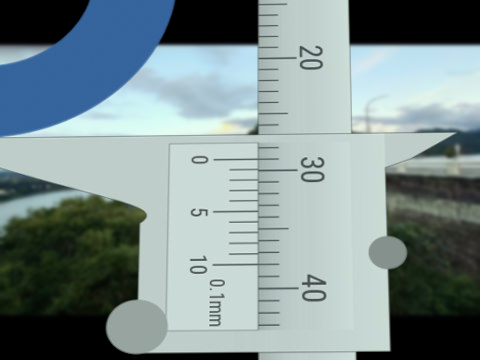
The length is {"value": 29.0, "unit": "mm"}
